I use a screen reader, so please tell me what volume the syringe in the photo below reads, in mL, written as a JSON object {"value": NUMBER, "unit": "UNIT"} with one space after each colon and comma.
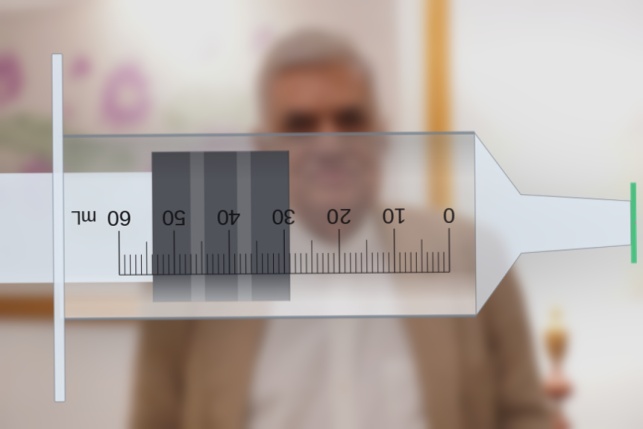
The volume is {"value": 29, "unit": "mL"}
